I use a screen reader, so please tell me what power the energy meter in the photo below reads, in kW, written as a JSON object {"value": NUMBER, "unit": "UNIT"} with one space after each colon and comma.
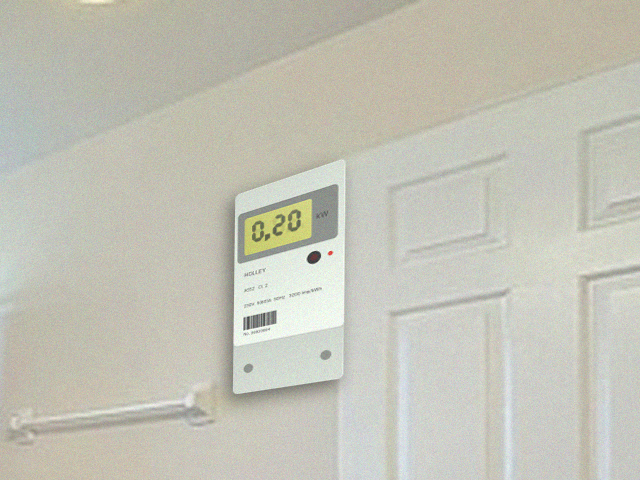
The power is {"value": 0.20, "unit": "kW"}
